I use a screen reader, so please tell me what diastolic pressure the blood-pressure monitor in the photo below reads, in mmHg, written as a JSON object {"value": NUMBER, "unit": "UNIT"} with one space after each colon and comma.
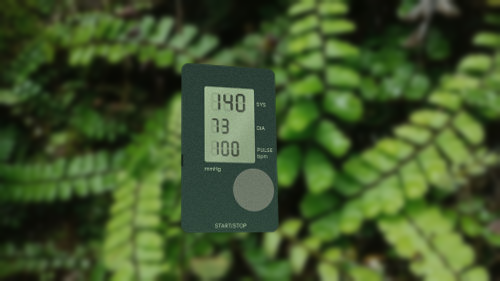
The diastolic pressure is {"value": 73, "unit": "mmHg"}
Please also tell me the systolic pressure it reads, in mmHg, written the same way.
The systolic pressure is {"value": 140, "unit": "mmHg"}
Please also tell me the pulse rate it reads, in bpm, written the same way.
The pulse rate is {"value": 100, "unit": "bpm"}
